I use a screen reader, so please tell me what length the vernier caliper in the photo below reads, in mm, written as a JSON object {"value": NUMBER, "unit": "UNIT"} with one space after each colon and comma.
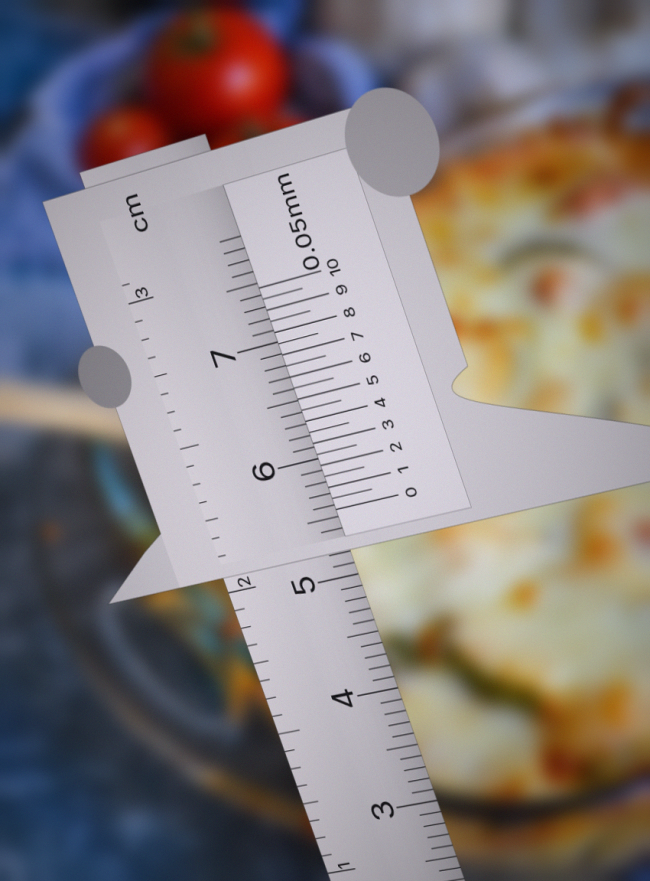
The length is {"value": 55.6, "unit": "mm"}
